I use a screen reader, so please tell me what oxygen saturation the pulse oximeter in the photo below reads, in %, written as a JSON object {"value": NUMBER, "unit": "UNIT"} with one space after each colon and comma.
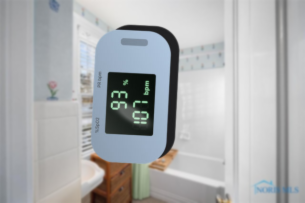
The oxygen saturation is {"value": 93, "unit": "%"}
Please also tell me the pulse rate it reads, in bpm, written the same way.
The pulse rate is {"value": 107, "unit": "bpm"}
